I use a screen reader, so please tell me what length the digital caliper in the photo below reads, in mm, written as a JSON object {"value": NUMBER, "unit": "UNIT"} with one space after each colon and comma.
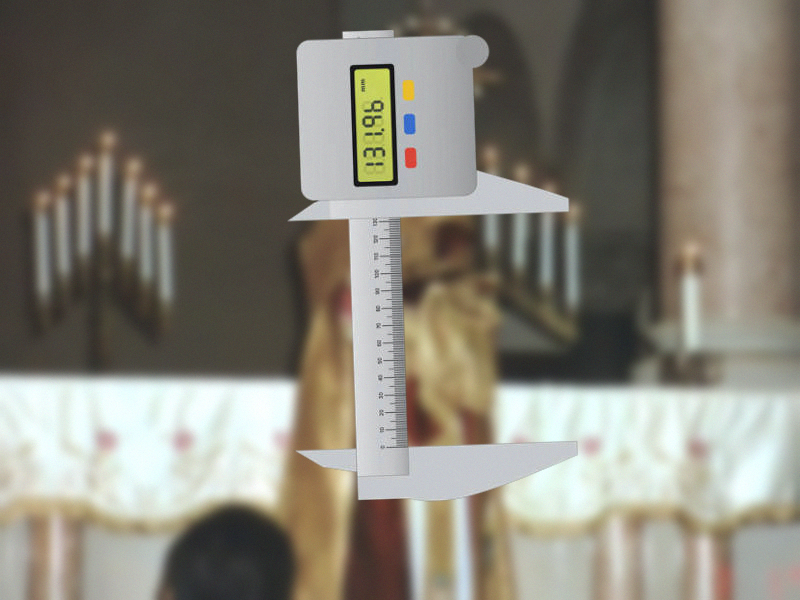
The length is {"value": 131.96, "unit": "mm"}
